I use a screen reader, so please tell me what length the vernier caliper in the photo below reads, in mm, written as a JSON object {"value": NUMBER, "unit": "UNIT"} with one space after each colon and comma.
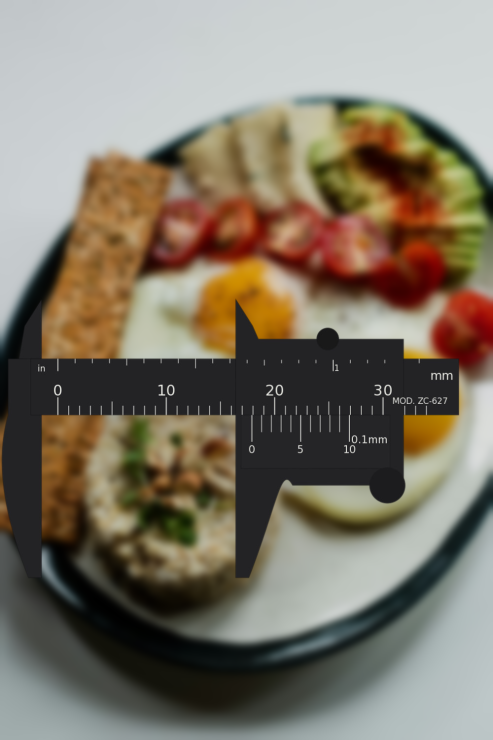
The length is {"value": 17.9, "unit": "mm"}
